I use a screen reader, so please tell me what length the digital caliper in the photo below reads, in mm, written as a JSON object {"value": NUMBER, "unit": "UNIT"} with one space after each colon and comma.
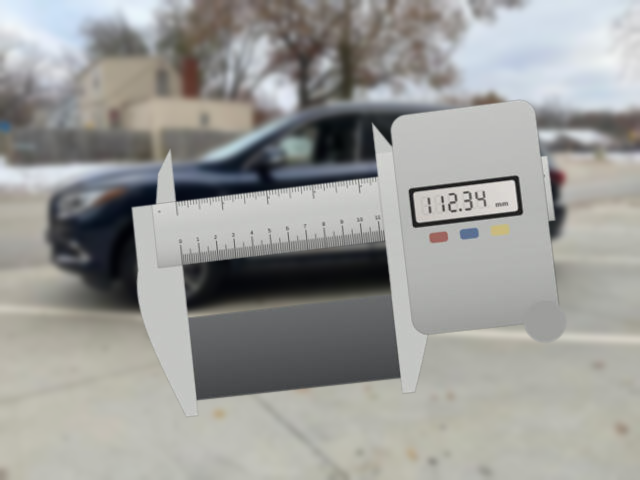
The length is {"value": 112.34, "unit": "mm"}
